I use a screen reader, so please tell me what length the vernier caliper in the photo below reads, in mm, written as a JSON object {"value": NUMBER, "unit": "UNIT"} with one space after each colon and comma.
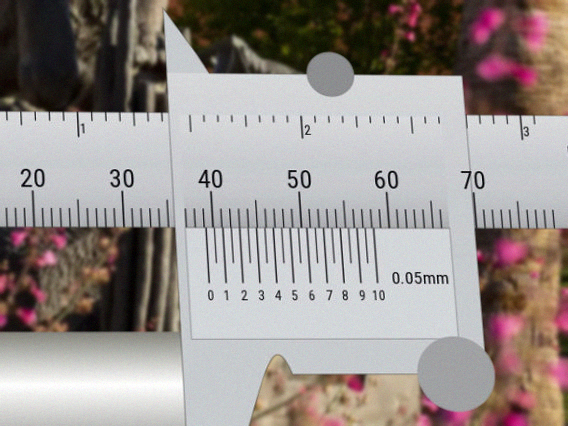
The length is {"value": 39.2, "unit": "mm"}
